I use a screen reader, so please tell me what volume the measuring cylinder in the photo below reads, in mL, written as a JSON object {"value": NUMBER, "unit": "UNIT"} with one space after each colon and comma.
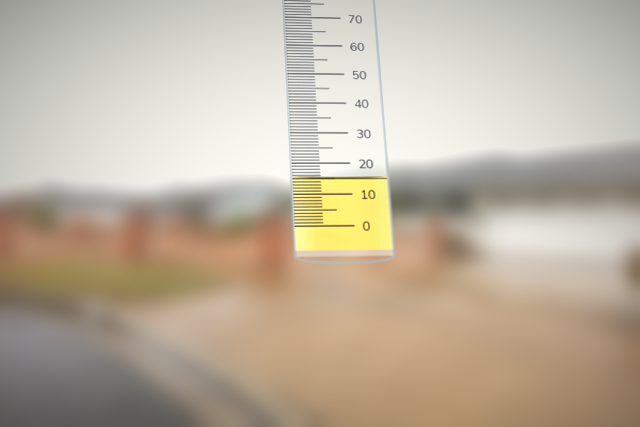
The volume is {"value": 15, "unit": "mL"}
